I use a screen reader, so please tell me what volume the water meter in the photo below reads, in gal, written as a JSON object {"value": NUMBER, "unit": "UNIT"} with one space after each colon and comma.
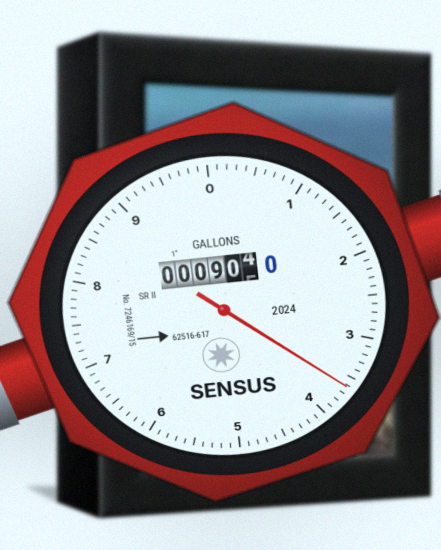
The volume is {"value": 9043.6, "unit": "gal"}
